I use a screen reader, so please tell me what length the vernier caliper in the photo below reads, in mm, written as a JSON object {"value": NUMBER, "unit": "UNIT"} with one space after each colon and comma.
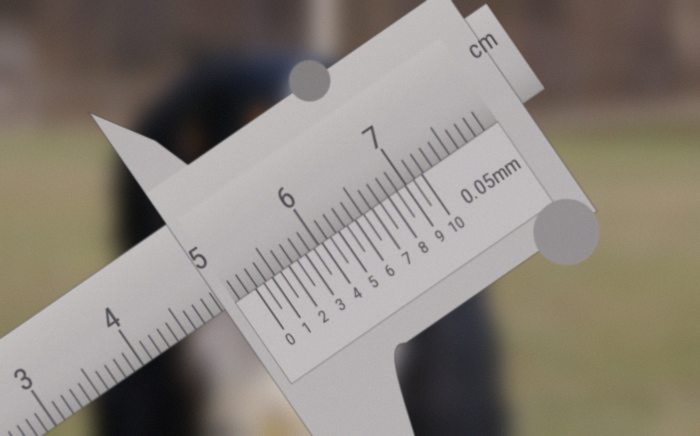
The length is {"value": 52.8, "unit": "mm"}
